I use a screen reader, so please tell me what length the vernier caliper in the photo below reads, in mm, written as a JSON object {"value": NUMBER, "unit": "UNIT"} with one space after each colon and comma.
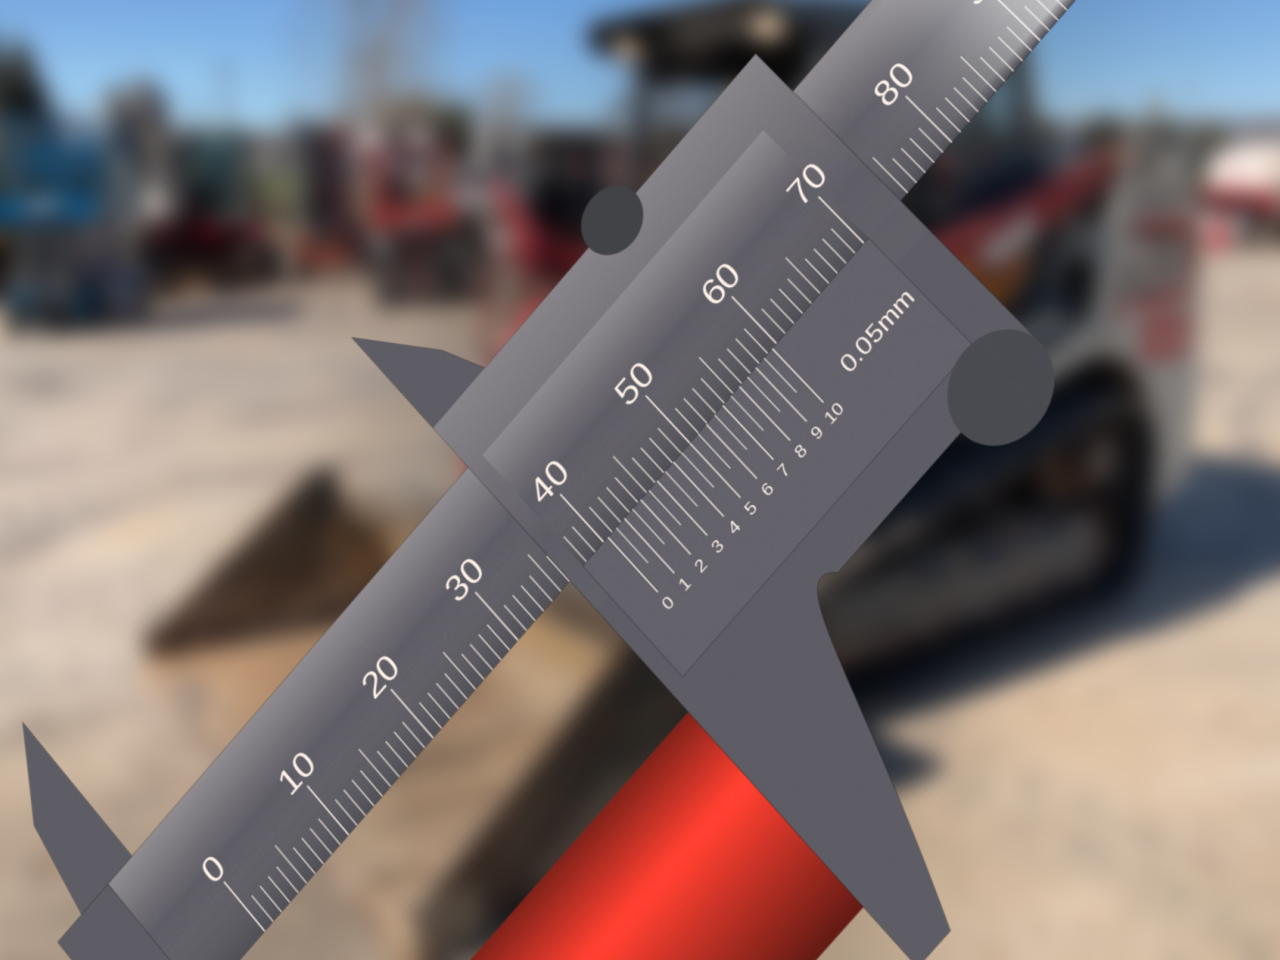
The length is {"value": 40.5, "unit": "mm"}
